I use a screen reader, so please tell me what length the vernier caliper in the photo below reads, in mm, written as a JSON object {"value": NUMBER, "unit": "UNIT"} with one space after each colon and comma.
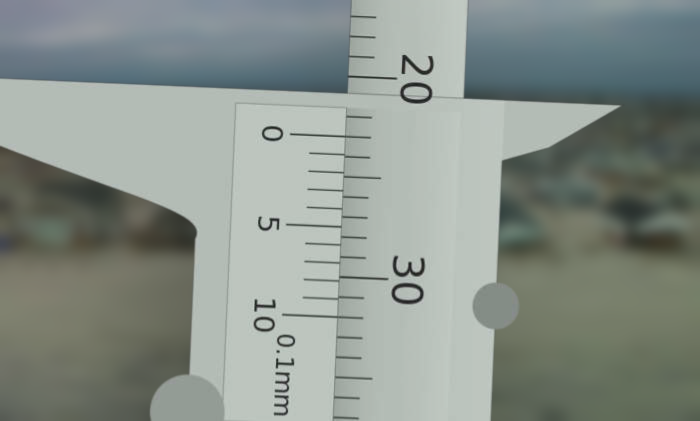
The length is {"value": 23.0, "unit": "mm"}
